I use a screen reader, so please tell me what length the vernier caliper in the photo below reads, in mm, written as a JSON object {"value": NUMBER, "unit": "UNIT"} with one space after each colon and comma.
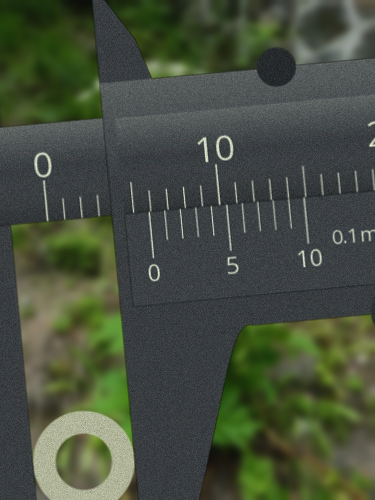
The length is {"value": 5.9, "unit": "mm"}
